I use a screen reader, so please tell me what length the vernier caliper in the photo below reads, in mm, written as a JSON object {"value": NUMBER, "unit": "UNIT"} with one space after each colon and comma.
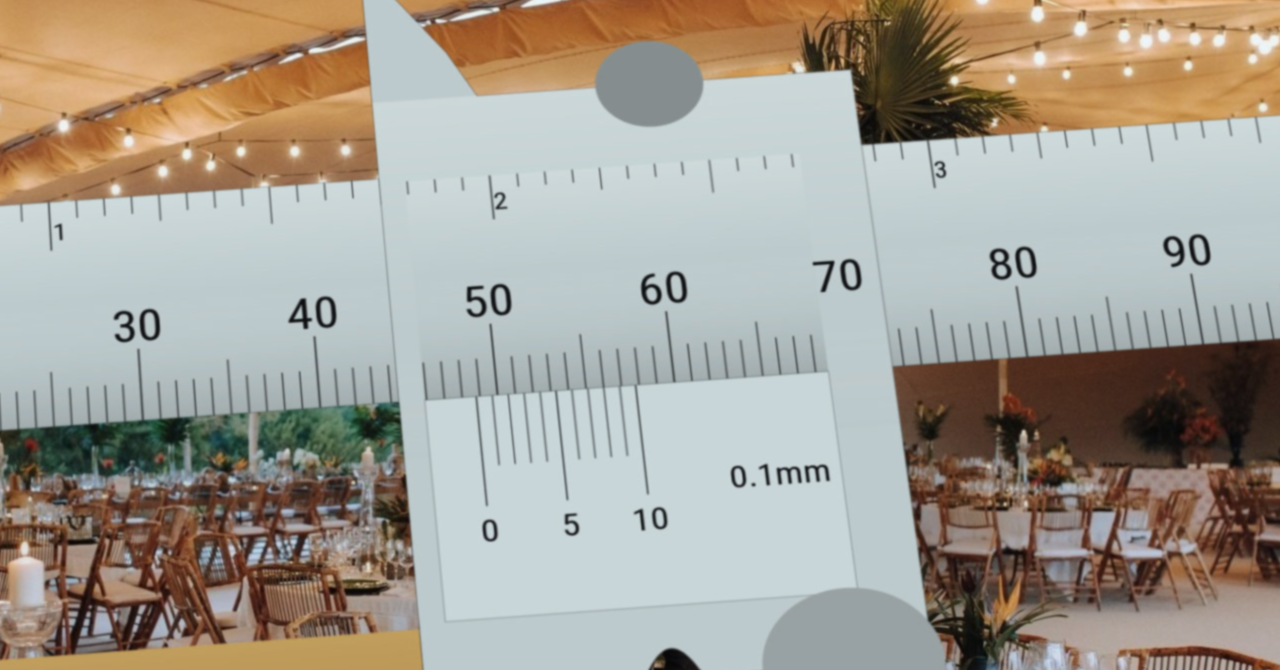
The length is {"value": 48.8, "unit": "mm"}
